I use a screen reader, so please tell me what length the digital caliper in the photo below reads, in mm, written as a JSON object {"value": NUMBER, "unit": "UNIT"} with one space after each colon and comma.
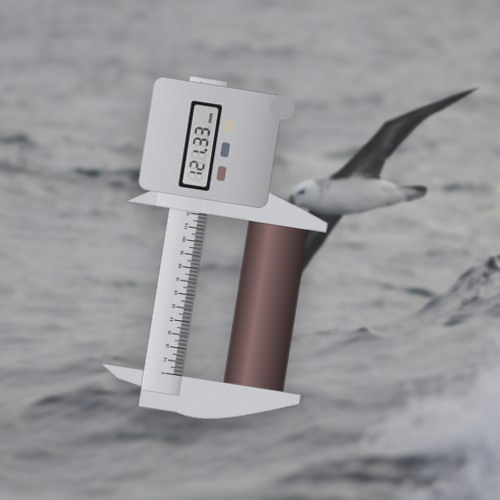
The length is {"value": 121.33, "unit": "mm"}
